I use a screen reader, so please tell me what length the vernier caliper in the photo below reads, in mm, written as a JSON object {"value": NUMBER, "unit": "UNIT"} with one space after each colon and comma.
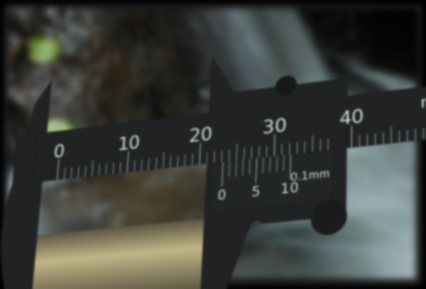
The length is {"value": 23.2, "unit": "mm"}
